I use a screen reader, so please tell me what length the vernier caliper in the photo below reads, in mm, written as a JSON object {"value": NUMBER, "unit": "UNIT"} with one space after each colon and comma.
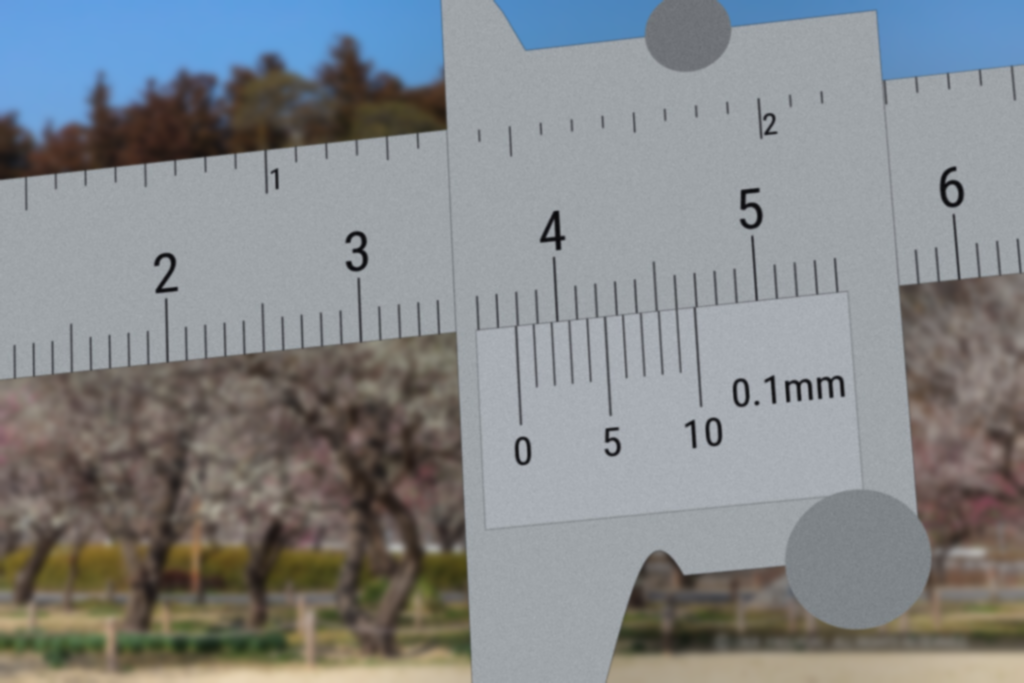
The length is {"value": 37.9, "unit": "mm"}
